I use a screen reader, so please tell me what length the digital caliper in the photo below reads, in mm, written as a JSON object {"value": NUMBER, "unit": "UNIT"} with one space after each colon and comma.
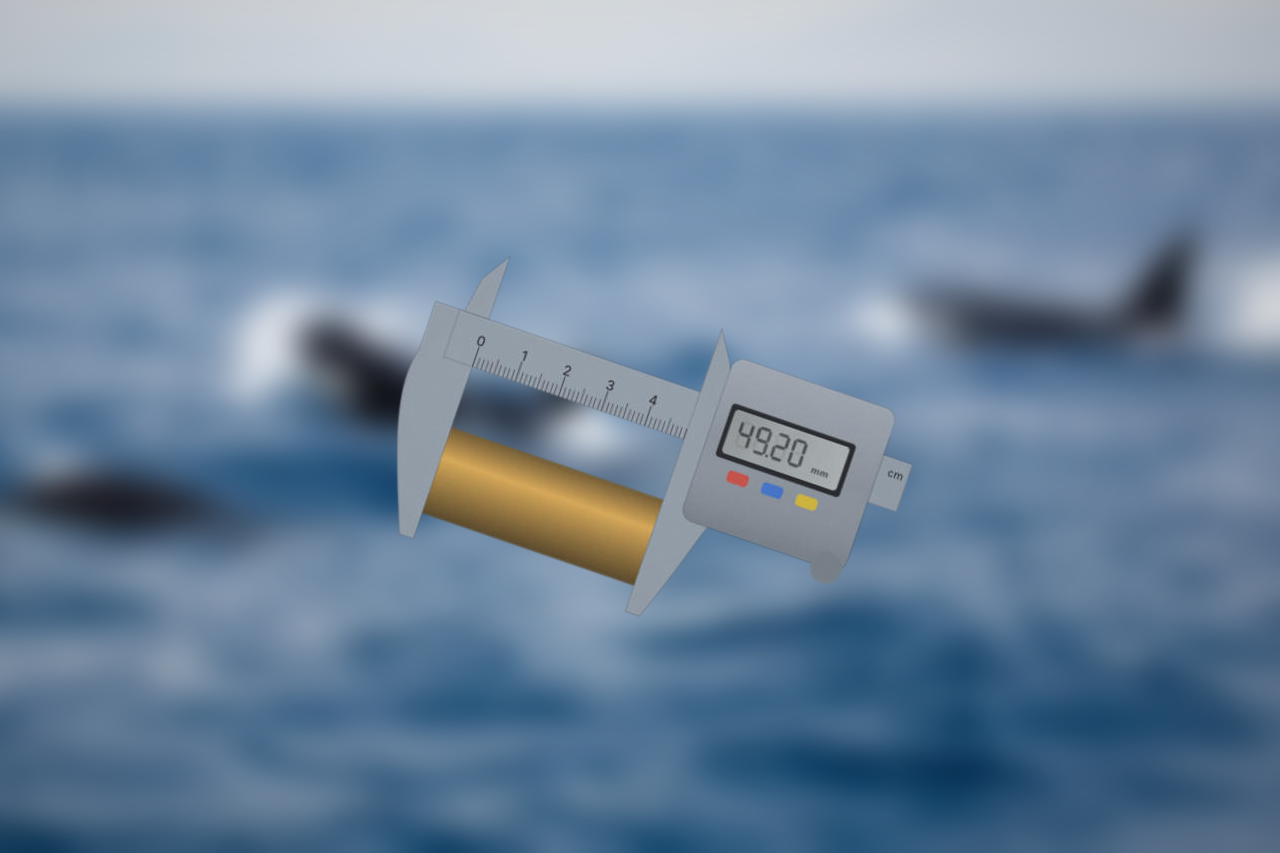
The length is {"value": 49.20, "unit": "mm"}
